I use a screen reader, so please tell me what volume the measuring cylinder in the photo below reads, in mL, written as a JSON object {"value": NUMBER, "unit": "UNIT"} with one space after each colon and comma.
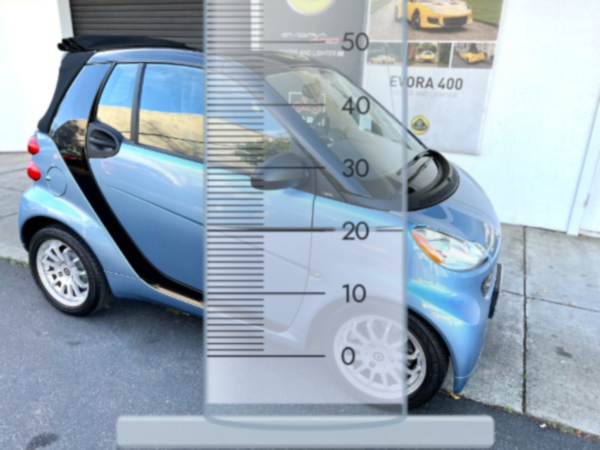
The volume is {"value": 20, "unit": "mL"}
